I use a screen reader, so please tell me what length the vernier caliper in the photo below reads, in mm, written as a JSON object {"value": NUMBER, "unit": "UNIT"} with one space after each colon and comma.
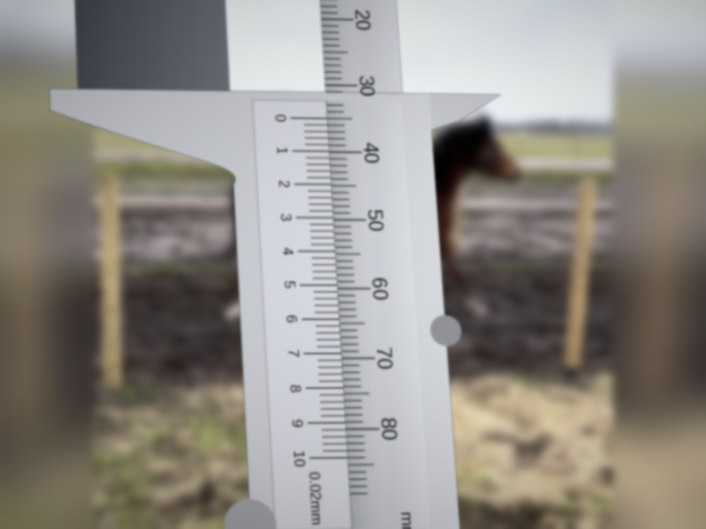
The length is {"value": 35.0, "unit": "mm"}
